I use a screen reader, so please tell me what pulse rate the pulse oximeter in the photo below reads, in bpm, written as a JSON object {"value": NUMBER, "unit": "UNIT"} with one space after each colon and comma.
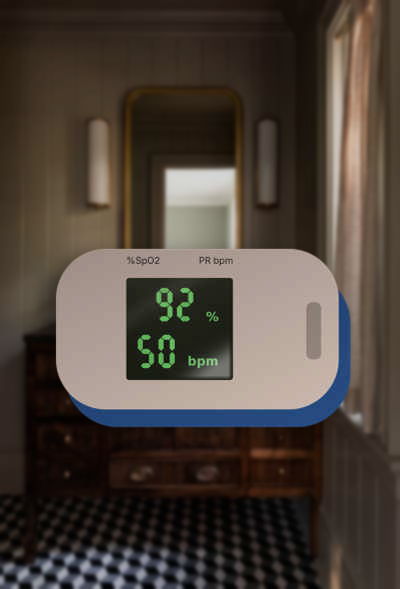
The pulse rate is {"value": 50, "unit": "bpm"}
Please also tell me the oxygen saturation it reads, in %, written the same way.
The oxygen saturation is {"value": 92, "unit": "%"}
